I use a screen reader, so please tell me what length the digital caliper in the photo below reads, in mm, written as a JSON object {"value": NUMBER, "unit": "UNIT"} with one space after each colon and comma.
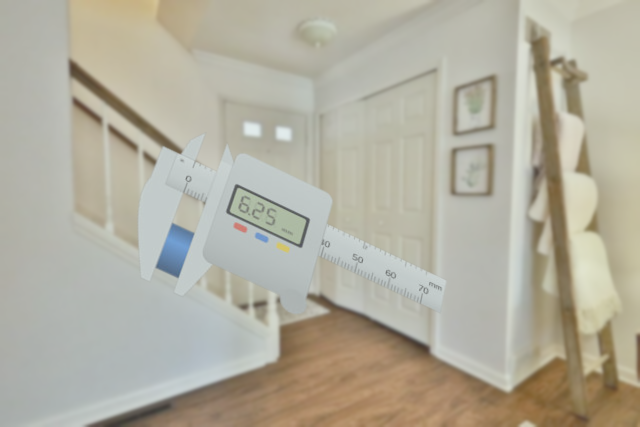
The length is {"value": 6.25, "unit": "mm"}
